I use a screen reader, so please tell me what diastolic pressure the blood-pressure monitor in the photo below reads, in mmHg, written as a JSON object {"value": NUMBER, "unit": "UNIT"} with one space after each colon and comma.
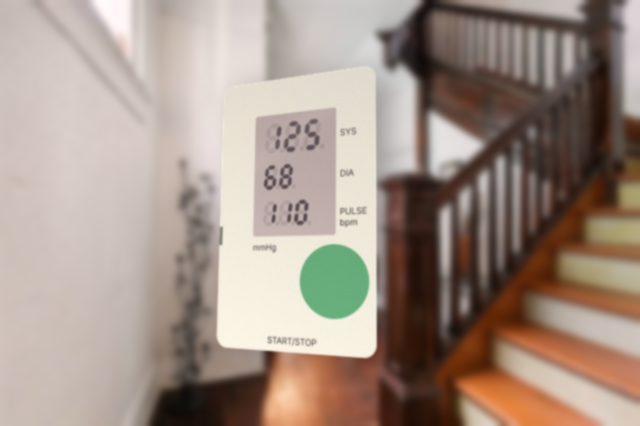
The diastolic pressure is {"value": 68, "unit": "mmHg"}
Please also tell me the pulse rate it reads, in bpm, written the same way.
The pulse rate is {"value": 110, "unit": "bpm"}
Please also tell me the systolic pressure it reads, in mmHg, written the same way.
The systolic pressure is {"value": 125, "unit": "mmHg"}
